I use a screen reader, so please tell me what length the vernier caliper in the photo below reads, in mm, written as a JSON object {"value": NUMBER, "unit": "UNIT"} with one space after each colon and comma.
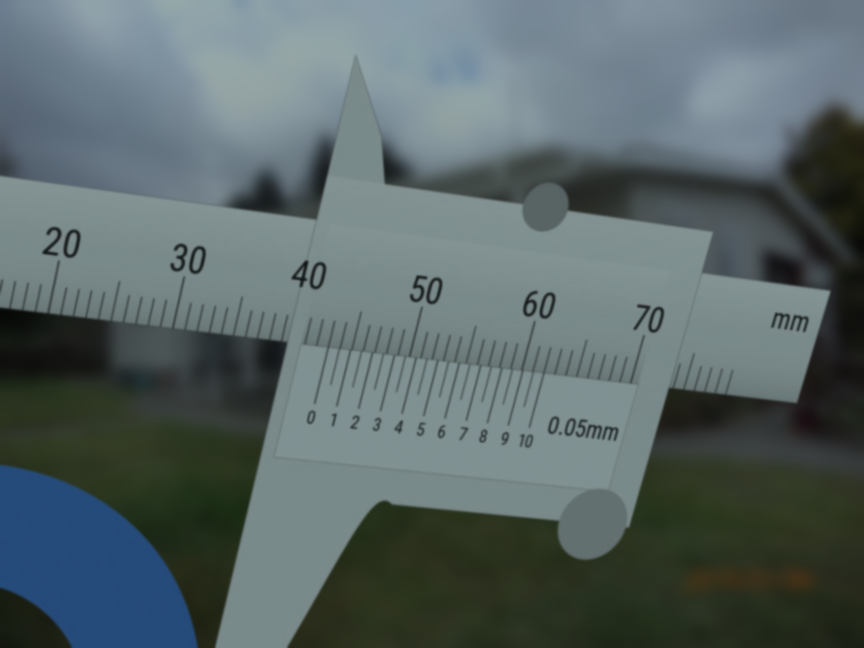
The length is {"value": 43.0, "unit": "mm"}
